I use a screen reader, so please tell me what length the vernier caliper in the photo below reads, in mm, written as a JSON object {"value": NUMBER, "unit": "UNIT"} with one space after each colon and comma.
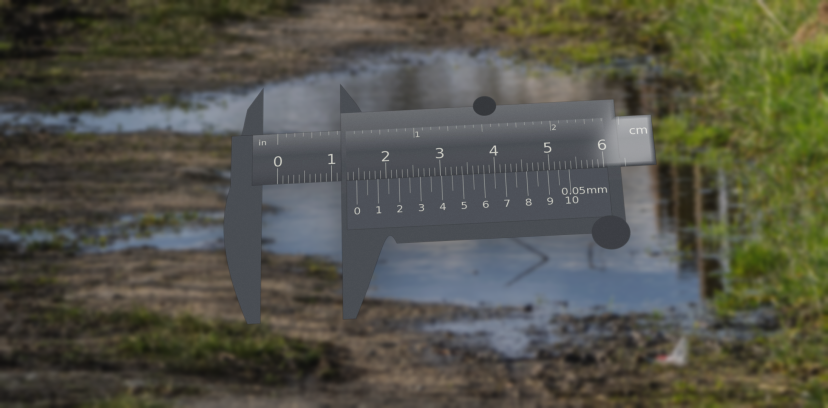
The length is {"value": 14.6, "unit": "mm"}
